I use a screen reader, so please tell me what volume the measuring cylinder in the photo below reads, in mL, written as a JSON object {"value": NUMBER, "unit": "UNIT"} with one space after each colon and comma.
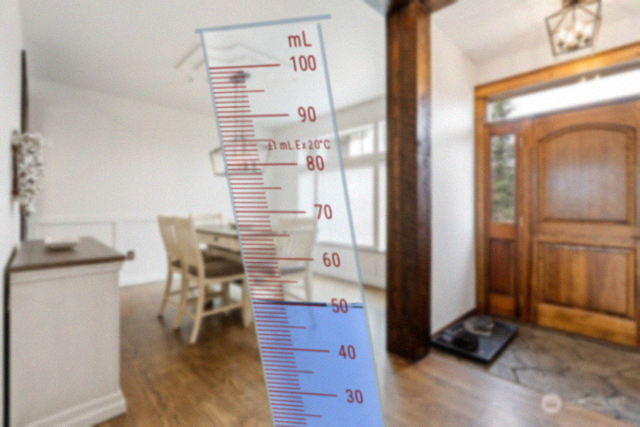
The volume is {"value": 50, "unit": "mL"}
